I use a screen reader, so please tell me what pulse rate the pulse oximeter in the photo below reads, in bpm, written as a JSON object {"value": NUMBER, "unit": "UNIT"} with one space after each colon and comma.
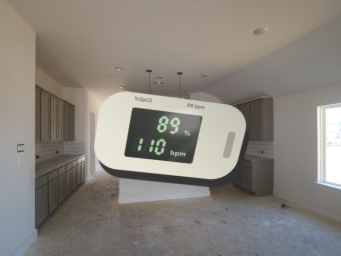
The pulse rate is {"value": 110, "unit": "bpm"}
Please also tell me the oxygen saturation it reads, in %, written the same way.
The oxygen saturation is {"value": 89, "unit": "%"}
